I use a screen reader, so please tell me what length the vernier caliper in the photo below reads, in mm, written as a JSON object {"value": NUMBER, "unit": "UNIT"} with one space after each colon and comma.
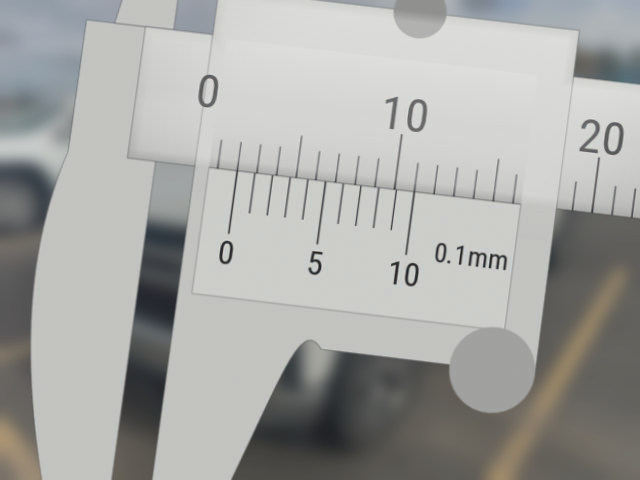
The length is {"value": 2.0, "unit": "mm"}
